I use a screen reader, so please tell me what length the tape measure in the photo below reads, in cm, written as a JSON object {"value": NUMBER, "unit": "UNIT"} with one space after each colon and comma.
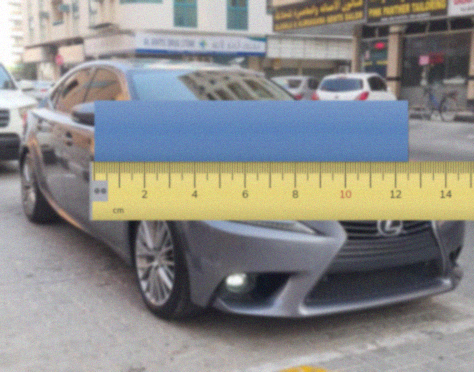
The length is {"value": 12.5, "unit": "cm"}
